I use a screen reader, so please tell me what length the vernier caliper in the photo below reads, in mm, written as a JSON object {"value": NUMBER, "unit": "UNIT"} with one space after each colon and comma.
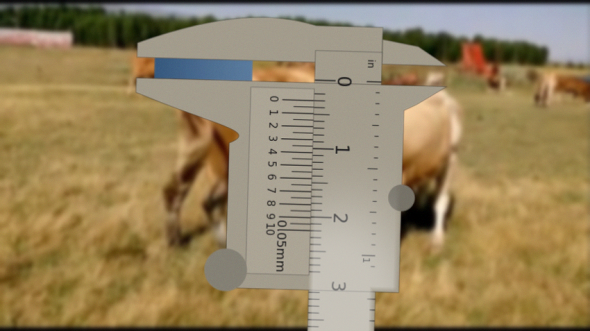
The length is {"value": 3.0, "unit": "mm"}
